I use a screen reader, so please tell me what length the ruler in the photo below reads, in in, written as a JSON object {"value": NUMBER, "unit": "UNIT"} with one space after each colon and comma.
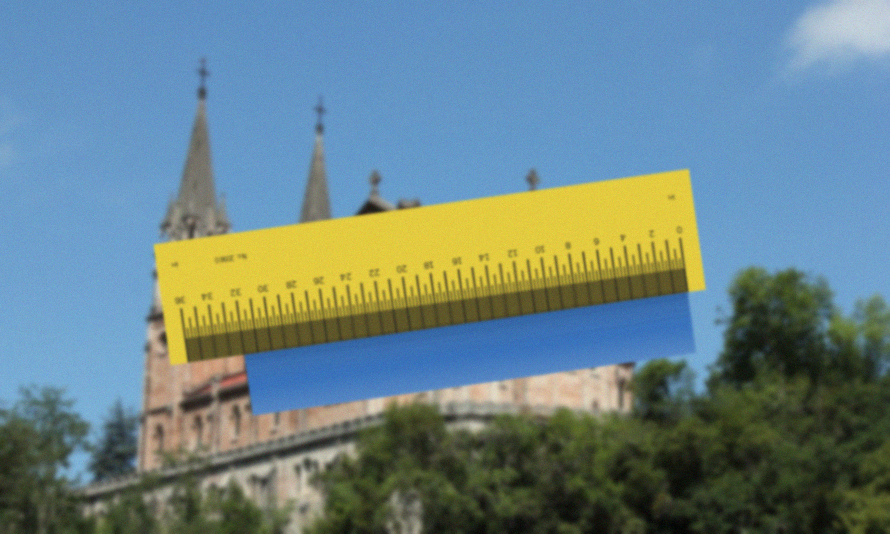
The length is {"value": 32, "unit": "in"}
